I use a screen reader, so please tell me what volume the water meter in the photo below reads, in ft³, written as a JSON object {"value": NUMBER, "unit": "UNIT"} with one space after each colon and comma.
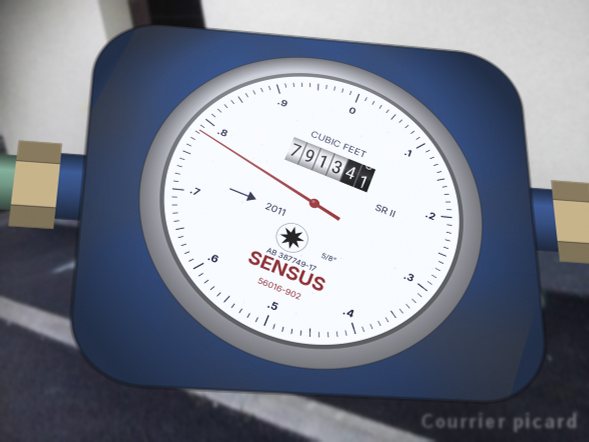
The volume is {"value": 791340.78, "unit": "ft³"}
